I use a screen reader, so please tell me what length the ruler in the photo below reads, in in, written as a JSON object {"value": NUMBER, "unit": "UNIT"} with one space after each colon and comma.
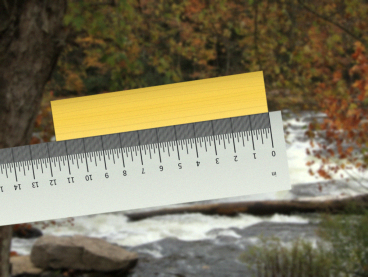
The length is {"value": 11.5, "unit": "in"}
